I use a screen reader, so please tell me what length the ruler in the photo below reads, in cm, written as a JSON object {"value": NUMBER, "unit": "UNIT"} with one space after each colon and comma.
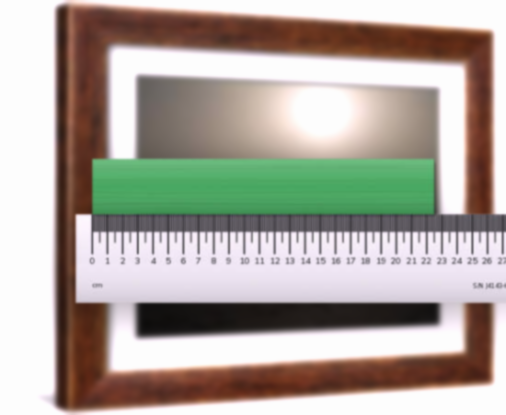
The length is {"value": 22.5, "unit": "cm"}
